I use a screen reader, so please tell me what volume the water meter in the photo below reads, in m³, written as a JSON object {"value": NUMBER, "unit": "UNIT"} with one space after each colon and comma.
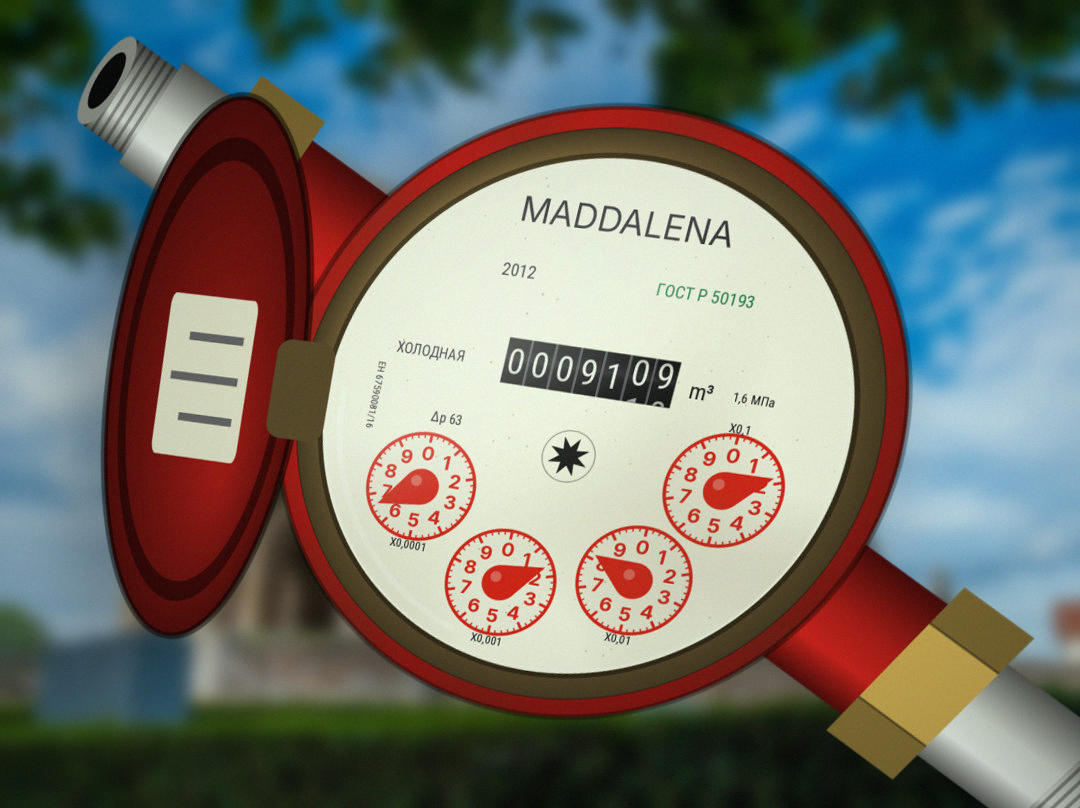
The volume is {"value": 9109.1816, "unit": "m³"}
